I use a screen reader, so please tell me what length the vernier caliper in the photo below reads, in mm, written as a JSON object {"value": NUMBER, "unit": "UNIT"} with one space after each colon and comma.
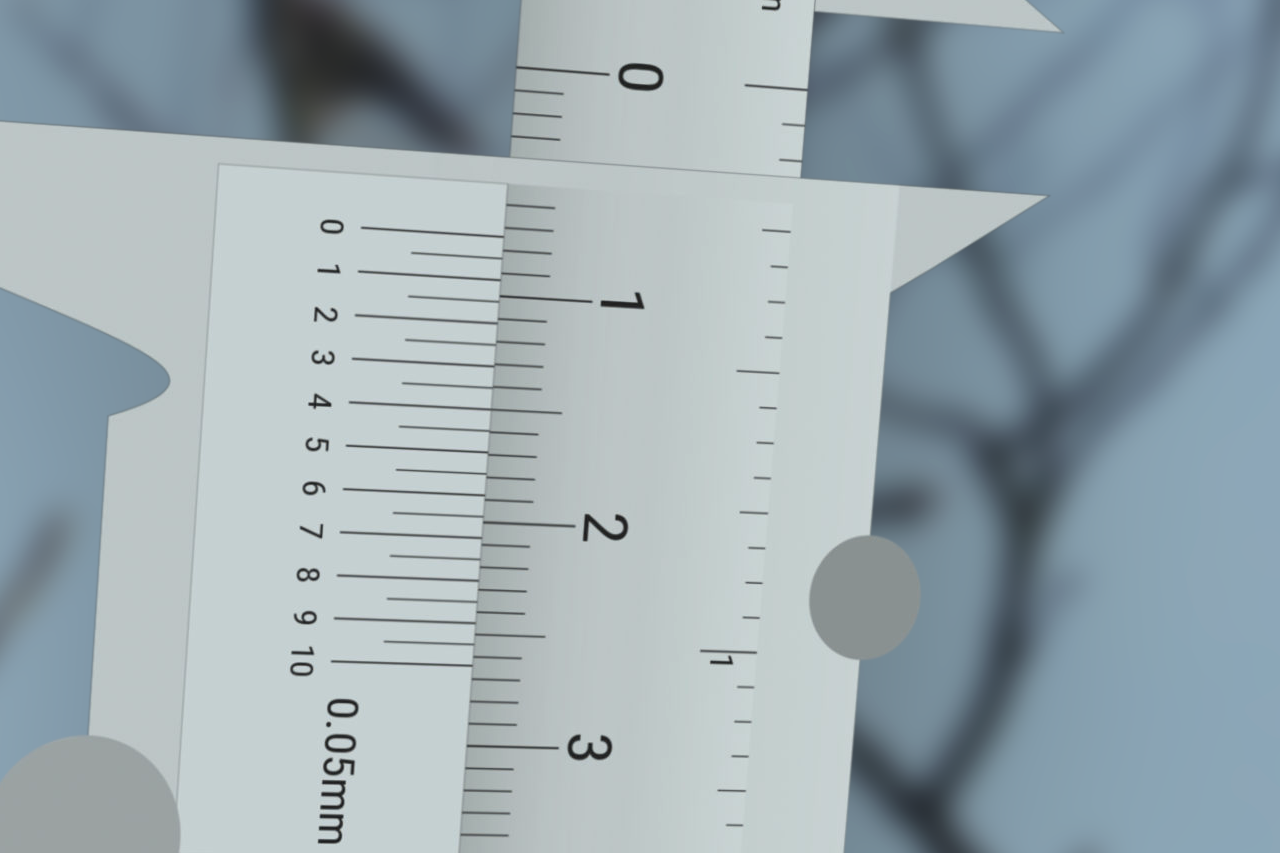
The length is {"value": 7.4, "unit": "mm"}
